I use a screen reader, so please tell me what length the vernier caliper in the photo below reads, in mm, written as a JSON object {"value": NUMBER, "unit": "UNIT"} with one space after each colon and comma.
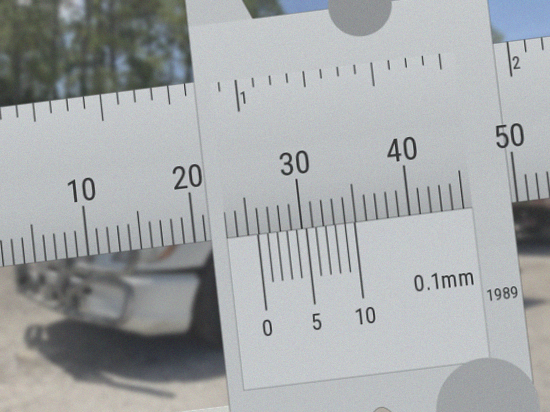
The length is {"value": 25.9, "unit": "mm"}
